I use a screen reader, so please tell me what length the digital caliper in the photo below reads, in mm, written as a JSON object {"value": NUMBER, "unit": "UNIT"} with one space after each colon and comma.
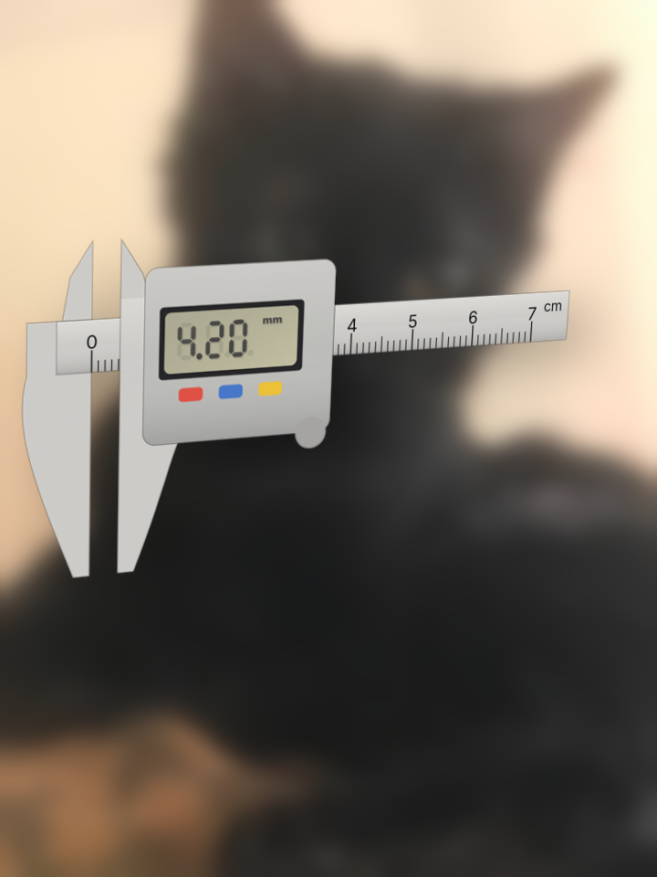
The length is {"value": 4.20, "unit": "mm"}
